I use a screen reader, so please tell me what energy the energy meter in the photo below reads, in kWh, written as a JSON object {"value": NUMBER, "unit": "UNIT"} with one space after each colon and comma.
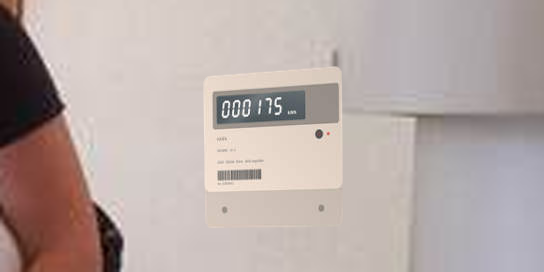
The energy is {"value": 175, "unit": "kWh"}
